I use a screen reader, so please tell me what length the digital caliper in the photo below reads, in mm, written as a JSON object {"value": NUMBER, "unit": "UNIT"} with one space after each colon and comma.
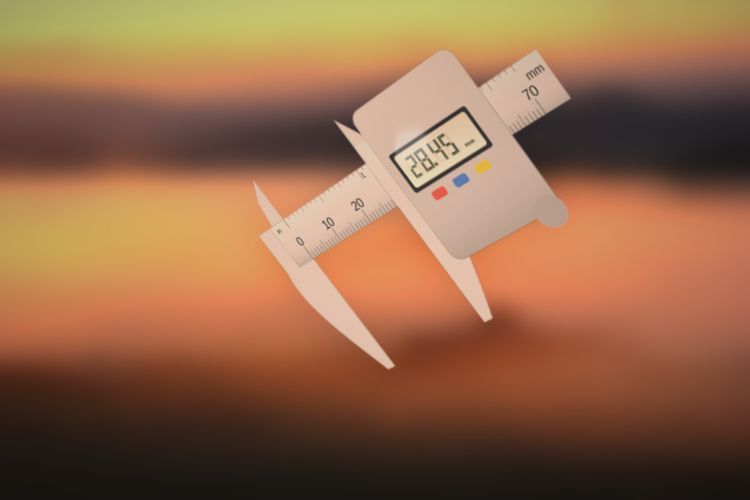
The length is {"value": 28.45, "unit": "mm"}
